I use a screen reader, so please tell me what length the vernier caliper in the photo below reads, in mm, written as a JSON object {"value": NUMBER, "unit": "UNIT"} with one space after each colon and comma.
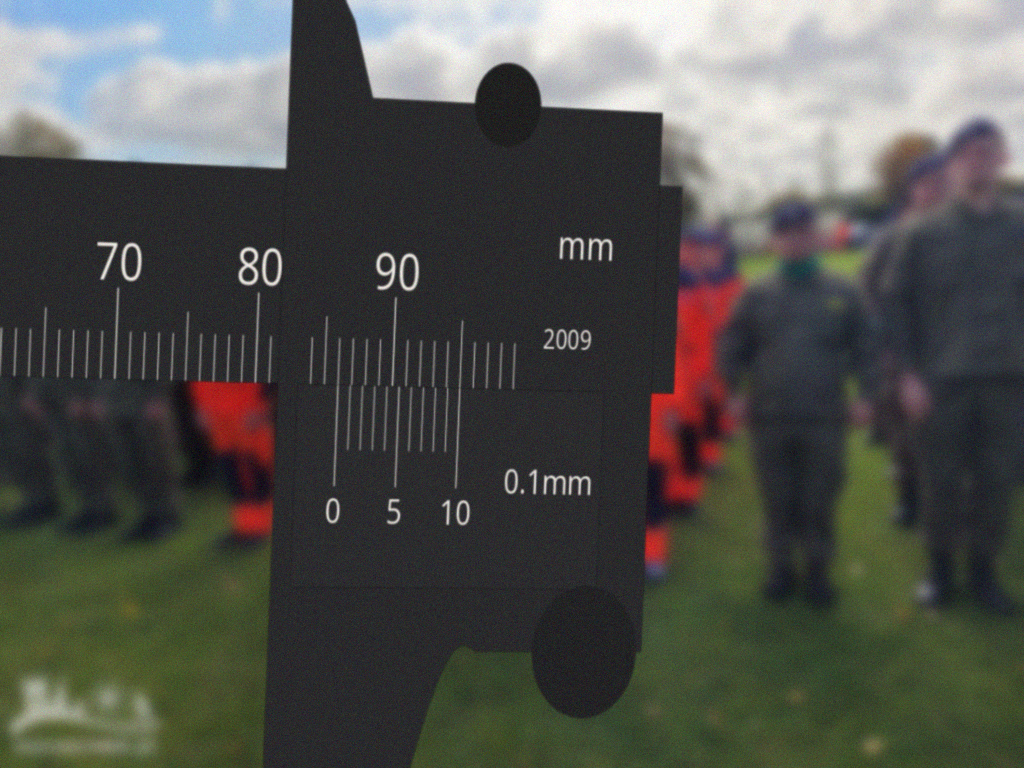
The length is {"value": 86.0, "unit": "mm"}
